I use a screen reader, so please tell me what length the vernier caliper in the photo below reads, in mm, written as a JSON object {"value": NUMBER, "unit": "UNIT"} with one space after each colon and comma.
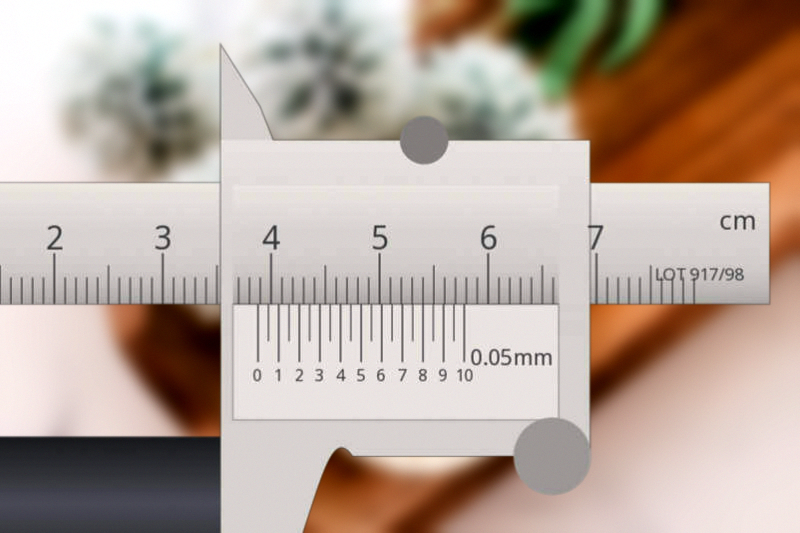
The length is {"value": 38.8, "unit": "mm"}
